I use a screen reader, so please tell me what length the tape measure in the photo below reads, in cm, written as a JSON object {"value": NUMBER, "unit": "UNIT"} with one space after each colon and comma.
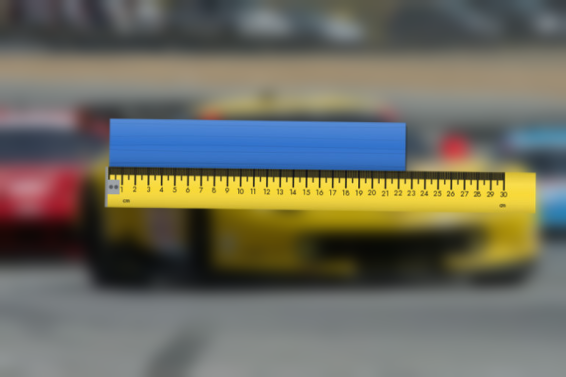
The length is {"value": 22.5, "unit": "cm"}
